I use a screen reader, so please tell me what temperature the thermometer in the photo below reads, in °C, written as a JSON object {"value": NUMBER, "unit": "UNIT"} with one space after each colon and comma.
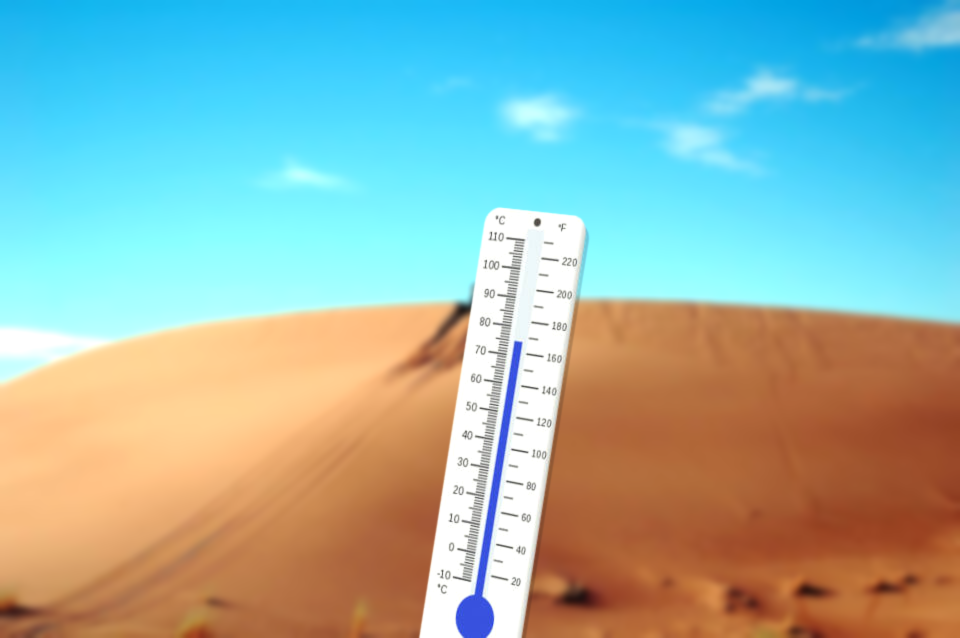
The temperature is {"value": 75, "unit": "°C"}
